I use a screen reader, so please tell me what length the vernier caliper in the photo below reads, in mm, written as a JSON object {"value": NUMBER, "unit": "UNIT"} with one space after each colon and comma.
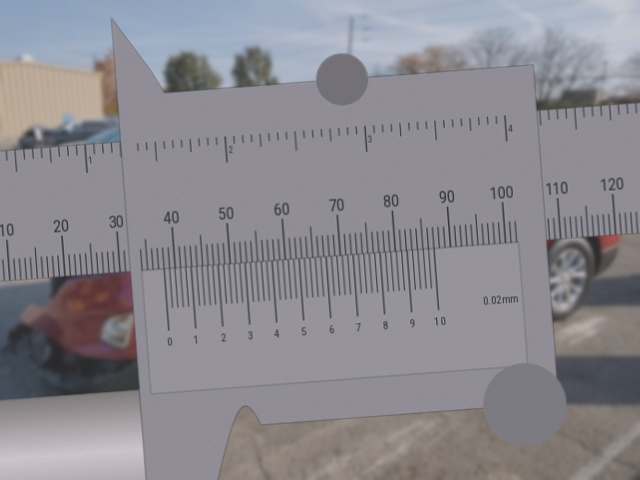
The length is {"value": 38.0, "unit": "mm"}
